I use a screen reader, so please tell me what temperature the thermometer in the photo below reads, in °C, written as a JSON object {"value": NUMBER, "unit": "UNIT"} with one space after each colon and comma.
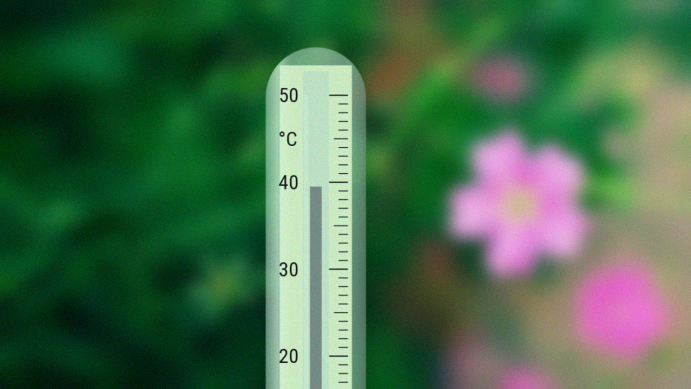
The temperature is {"value": 39.5, "unit": "°C"}
